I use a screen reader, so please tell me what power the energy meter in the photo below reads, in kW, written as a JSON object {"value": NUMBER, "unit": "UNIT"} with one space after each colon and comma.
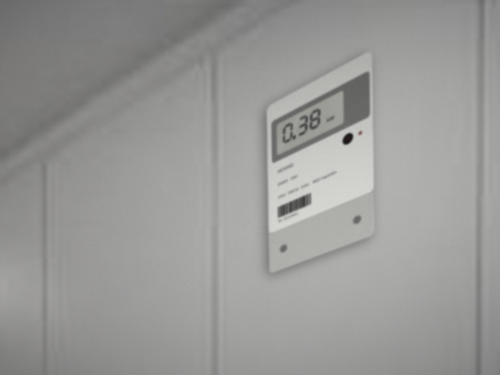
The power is {"value": 0.38, "unit": "kW"}
